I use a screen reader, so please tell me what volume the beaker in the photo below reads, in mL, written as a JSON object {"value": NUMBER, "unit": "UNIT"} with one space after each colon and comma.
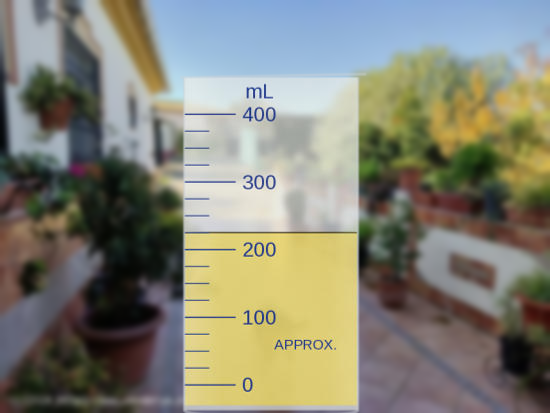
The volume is {"value": 225, "unit": "mL"}
